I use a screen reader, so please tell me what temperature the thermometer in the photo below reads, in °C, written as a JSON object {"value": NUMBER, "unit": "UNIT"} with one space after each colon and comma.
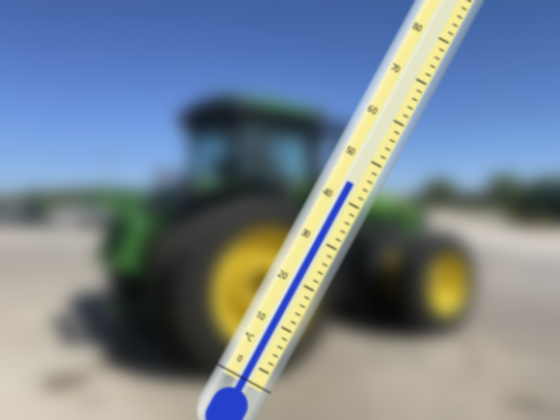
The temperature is {"value": 44, "unit": "°C"}
